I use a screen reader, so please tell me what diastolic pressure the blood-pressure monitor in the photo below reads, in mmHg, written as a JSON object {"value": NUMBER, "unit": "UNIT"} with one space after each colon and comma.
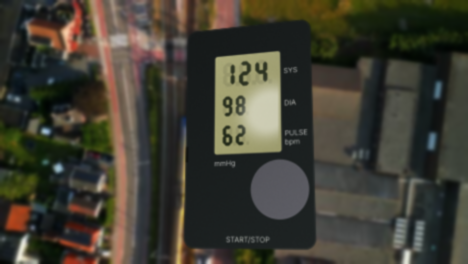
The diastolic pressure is {"value": 98, "unit": "mmHg"}
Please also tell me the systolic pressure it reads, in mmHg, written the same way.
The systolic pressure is {"value": 124, "unit": "mmHg"}
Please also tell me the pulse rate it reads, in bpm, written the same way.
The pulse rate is {"value": 62, "unit": "bpm"}
